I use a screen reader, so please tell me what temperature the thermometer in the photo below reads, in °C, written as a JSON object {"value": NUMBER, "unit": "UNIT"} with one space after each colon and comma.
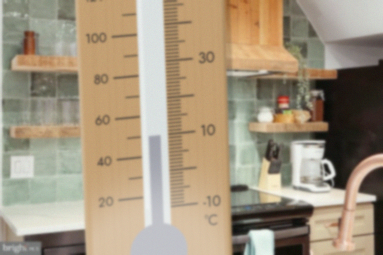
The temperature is {"value": 10, "unit": "°C"}
